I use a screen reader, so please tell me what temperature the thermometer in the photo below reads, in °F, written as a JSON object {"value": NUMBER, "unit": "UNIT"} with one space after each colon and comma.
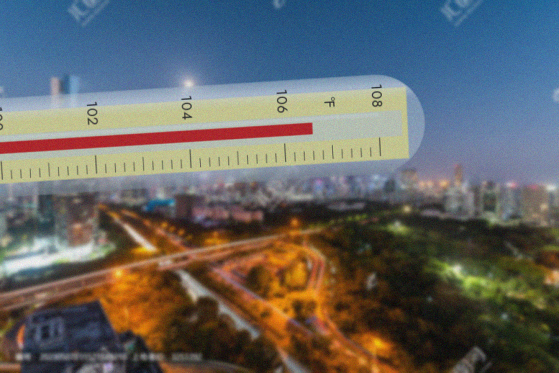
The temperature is {"value": 106.6, "unit": "°F"}
